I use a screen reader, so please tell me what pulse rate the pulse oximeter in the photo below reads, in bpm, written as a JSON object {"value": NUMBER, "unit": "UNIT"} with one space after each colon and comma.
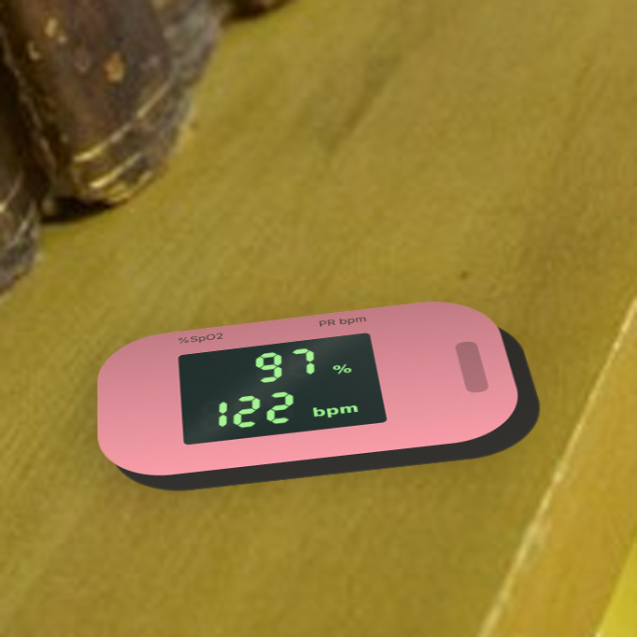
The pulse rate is {"value": 122, "unit": "bpm"}
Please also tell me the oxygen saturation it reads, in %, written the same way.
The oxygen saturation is {"value": 97, "unit": "%"}
